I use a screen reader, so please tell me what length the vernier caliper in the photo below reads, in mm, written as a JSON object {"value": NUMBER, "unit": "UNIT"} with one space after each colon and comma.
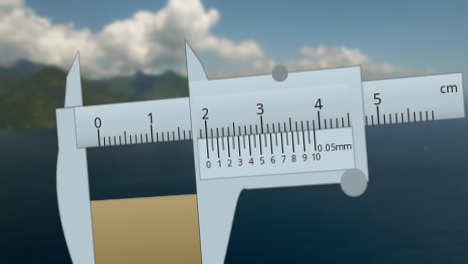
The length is {"value": 20.0, "unit": "mm"}
